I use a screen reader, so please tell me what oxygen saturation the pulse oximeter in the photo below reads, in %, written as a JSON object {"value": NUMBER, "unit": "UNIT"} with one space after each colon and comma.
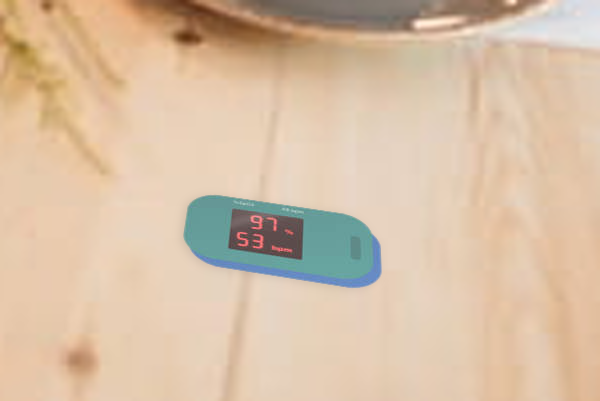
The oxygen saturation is {"value": 97, "unit": "%"}
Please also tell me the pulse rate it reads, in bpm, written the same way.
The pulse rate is {"value": 53, "unit": "bpm"}
